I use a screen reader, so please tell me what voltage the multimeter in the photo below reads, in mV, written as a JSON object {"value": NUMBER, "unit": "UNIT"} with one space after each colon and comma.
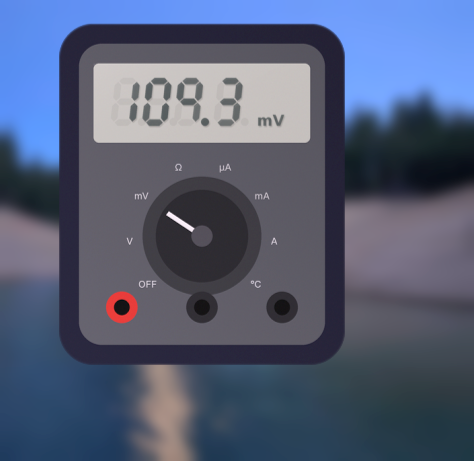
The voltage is {"value": 109.3, "unit": "mV"}
